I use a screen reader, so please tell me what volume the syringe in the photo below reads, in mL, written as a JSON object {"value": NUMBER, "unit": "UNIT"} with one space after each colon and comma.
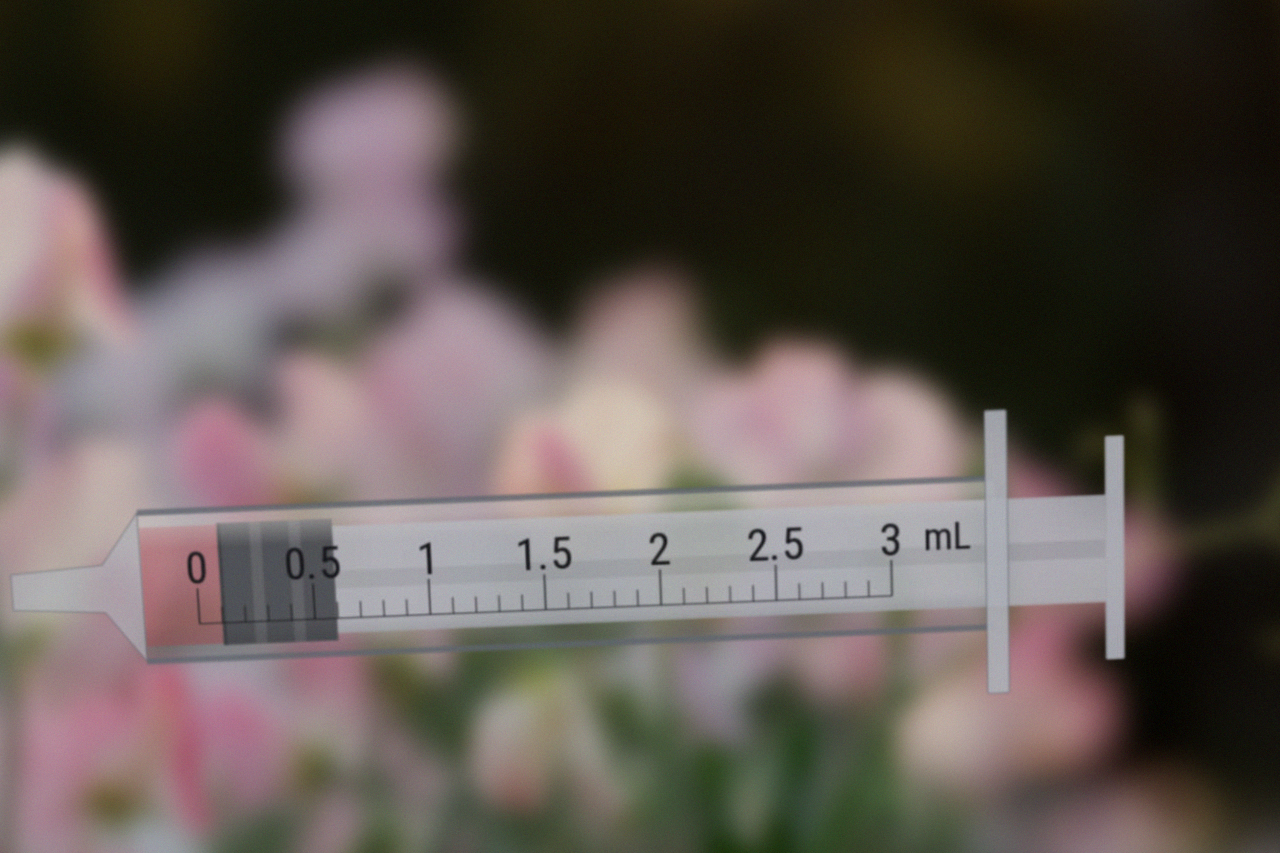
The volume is {"value": 0.1, "unit": "mL"}
